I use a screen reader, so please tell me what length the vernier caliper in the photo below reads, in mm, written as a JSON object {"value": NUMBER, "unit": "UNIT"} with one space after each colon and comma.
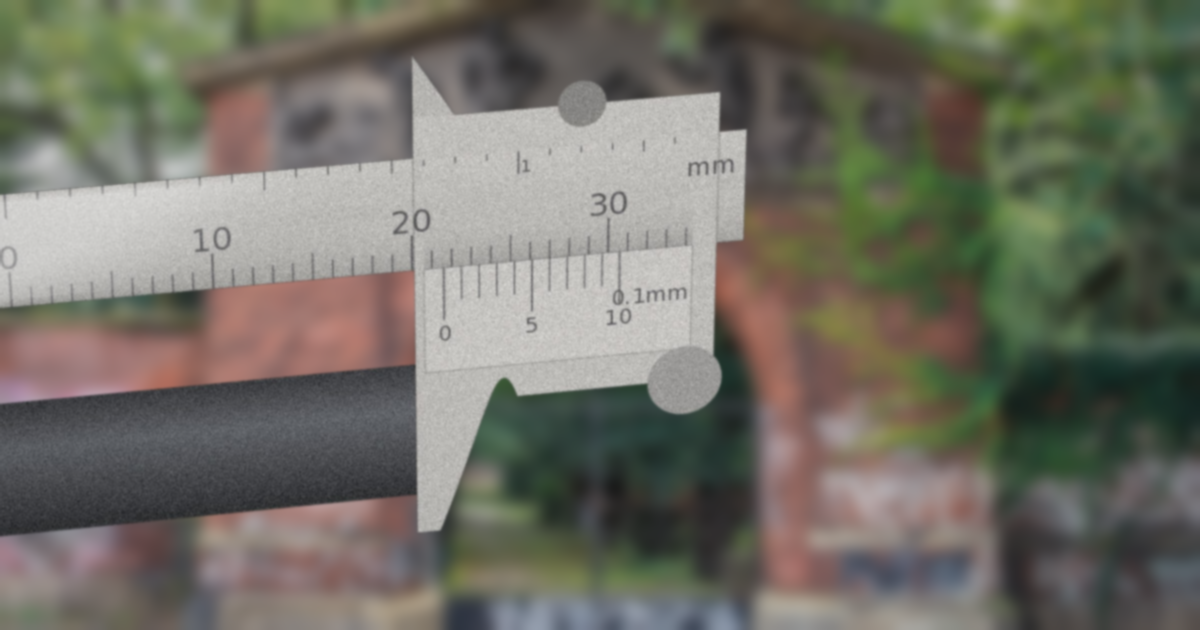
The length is {"value": 21.6, "unit": "mm"}
